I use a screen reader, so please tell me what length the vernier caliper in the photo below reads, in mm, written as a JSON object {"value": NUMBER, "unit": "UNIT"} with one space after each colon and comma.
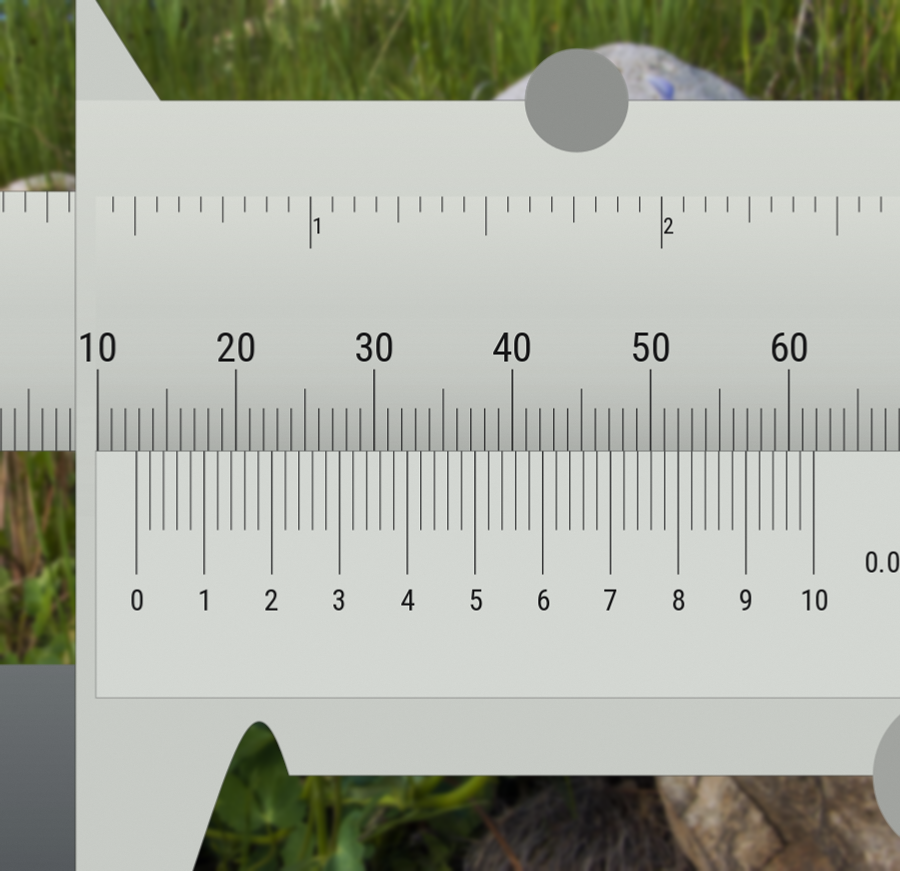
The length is {"value": 12.8, "unit": "mm"}
